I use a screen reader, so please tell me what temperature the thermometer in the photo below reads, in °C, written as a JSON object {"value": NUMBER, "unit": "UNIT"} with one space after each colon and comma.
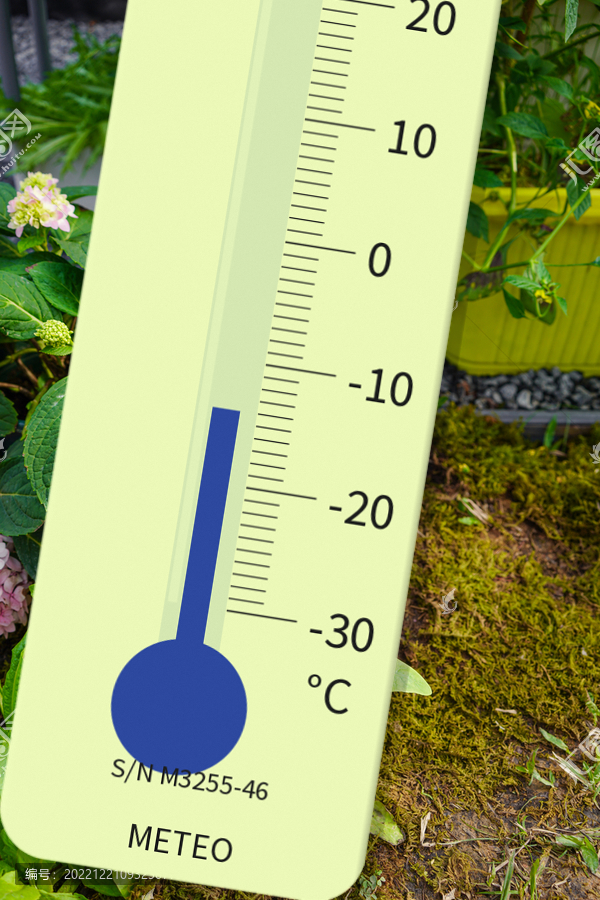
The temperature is {"value": -14, "unit": "°C"}
